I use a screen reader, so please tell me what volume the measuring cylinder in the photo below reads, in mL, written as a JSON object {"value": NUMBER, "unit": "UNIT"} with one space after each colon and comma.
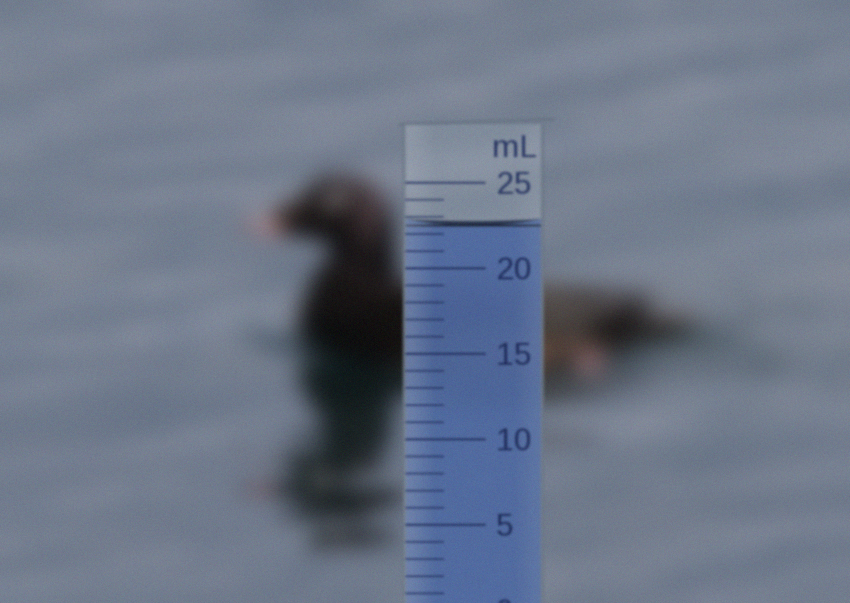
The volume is {"value": 22.5, "unit": "mL"}
